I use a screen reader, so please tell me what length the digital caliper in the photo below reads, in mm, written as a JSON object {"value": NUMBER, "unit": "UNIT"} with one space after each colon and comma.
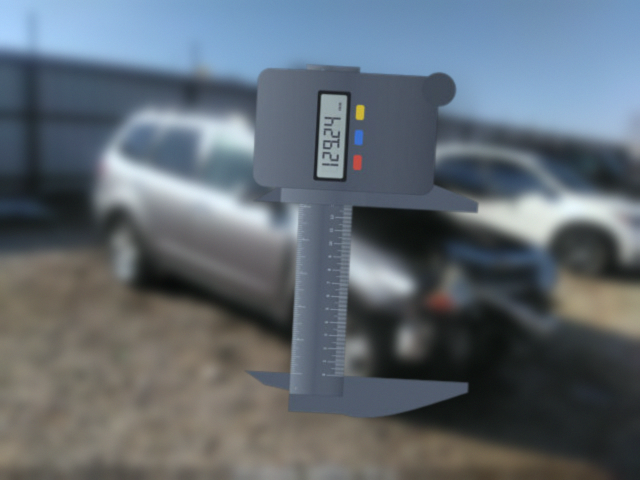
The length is {"value": 129.24, "unit": "mm"}
